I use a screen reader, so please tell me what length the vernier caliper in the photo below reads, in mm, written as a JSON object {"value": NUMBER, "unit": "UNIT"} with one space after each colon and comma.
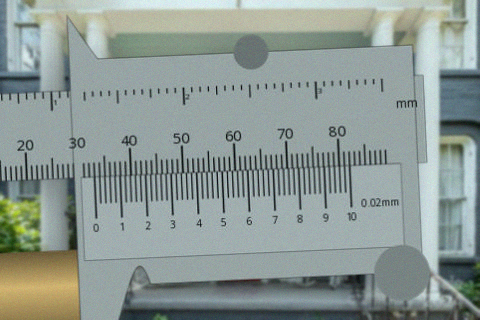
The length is {"value": 33.0, "unit": "mm"}
